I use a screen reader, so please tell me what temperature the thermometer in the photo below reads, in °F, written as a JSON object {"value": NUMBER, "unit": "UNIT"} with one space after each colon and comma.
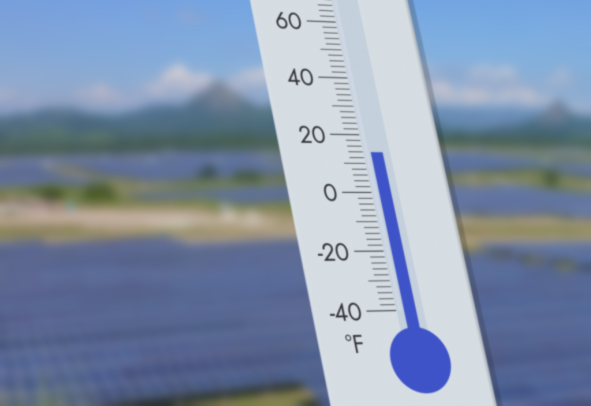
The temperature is {"value": 14, "unit": "°F"}
